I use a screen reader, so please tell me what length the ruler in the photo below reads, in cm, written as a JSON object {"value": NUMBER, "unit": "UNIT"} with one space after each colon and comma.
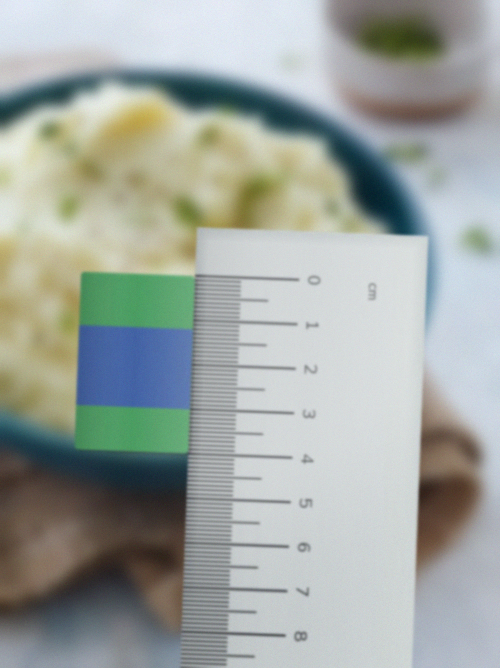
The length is {"value": 4, "unit": "cm"}
